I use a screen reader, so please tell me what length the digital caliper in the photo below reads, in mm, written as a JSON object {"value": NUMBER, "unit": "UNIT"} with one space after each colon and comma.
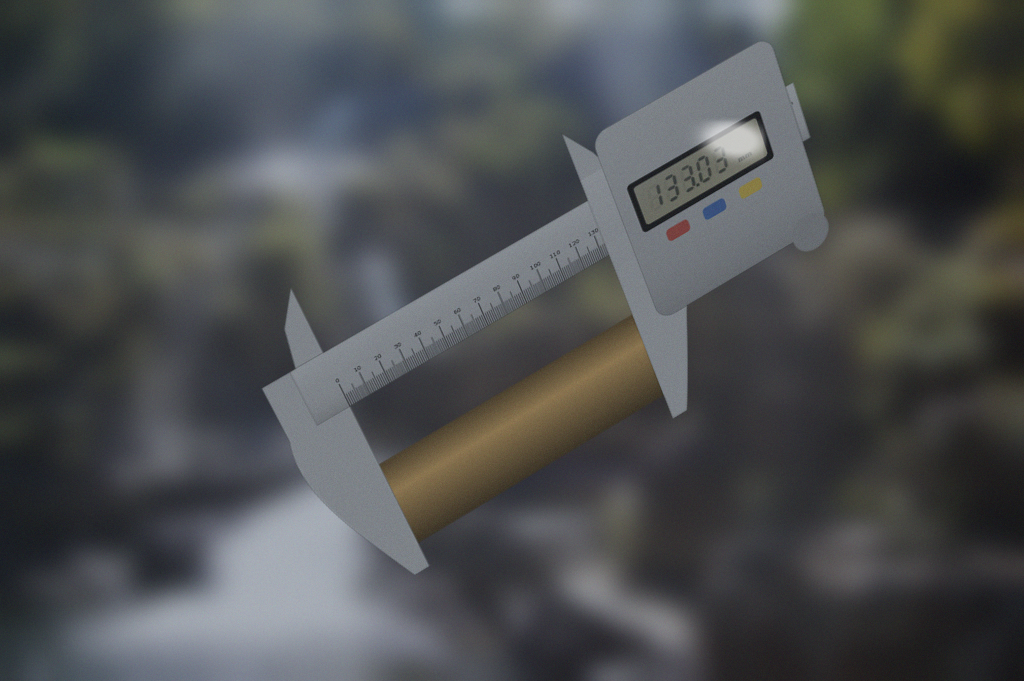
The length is {"value": 133.03, "unit": "mm"}
